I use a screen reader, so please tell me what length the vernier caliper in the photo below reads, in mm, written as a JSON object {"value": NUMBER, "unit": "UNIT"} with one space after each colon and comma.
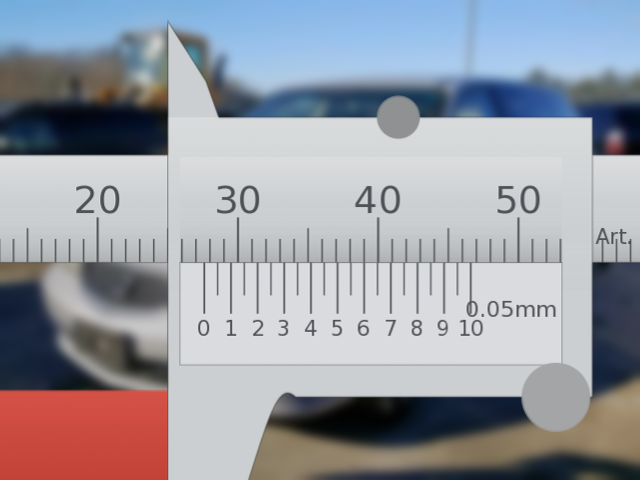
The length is {"value": 27.6, "unit": "mm"}
